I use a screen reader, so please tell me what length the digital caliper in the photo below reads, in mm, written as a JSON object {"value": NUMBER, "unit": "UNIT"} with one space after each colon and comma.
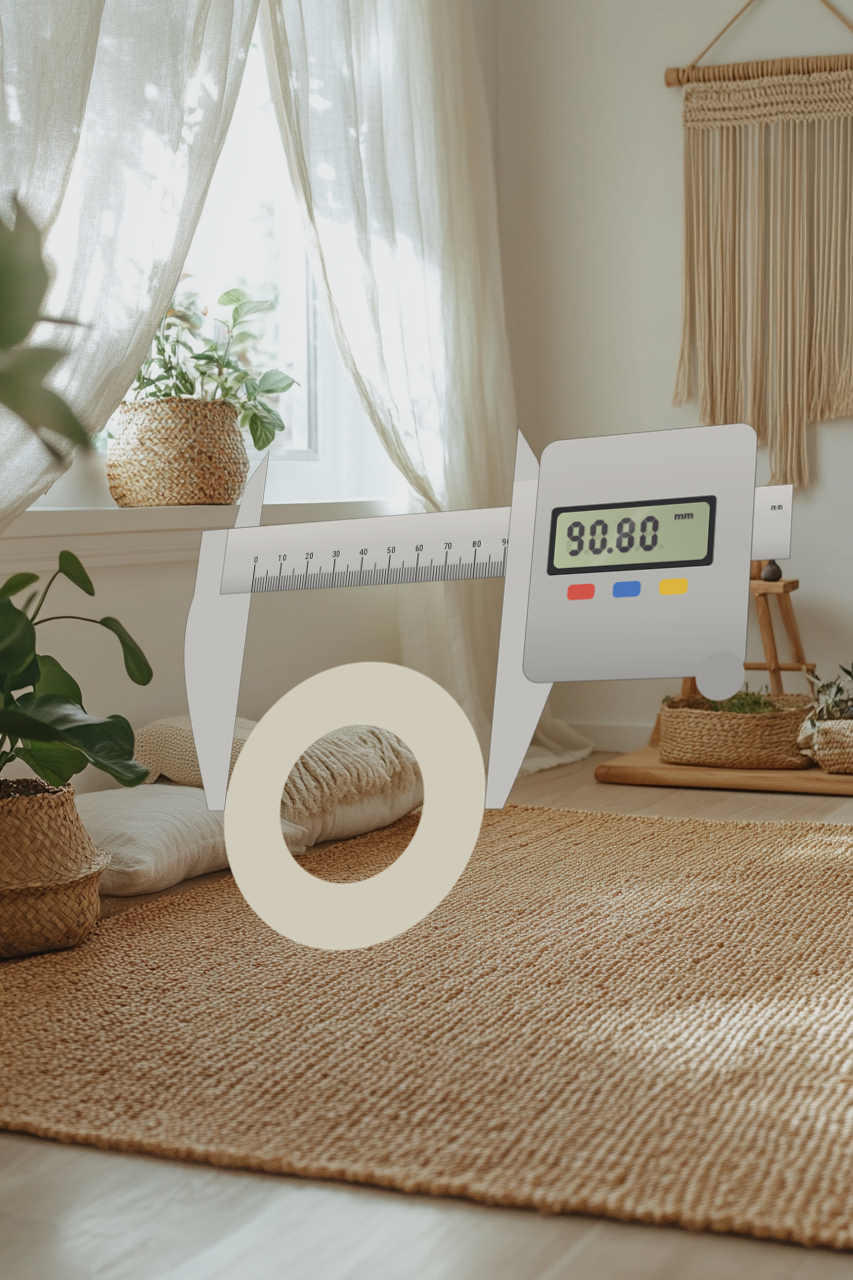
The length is {"value": 90.80, "unit": "mm"}
